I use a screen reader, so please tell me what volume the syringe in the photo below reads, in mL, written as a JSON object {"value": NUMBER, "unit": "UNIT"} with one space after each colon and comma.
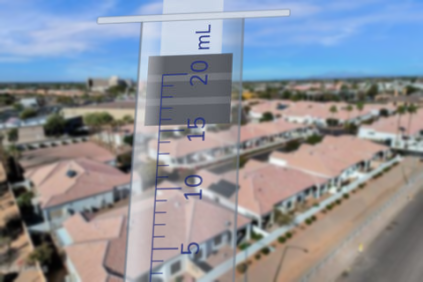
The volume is {"value": 15.5, "unit": "mL"}
